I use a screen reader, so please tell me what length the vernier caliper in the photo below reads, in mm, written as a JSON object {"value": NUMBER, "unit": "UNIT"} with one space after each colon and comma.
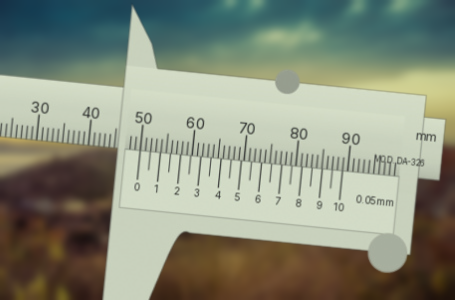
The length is {"value": 50.0, "unit": "mm"}
